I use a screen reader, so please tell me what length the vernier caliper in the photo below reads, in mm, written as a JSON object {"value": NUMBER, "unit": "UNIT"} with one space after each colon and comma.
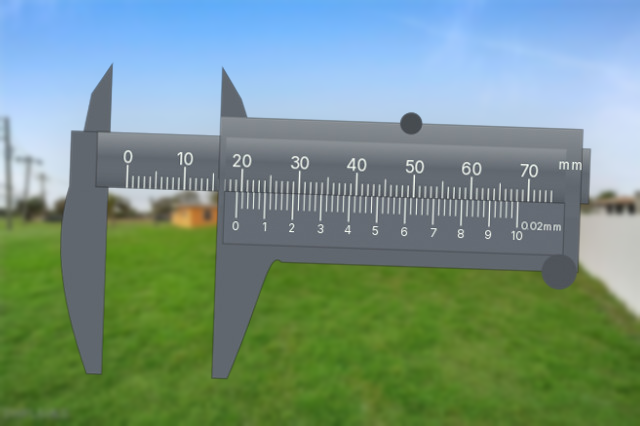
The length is {"value": 19.2, "unit": "mm"}
